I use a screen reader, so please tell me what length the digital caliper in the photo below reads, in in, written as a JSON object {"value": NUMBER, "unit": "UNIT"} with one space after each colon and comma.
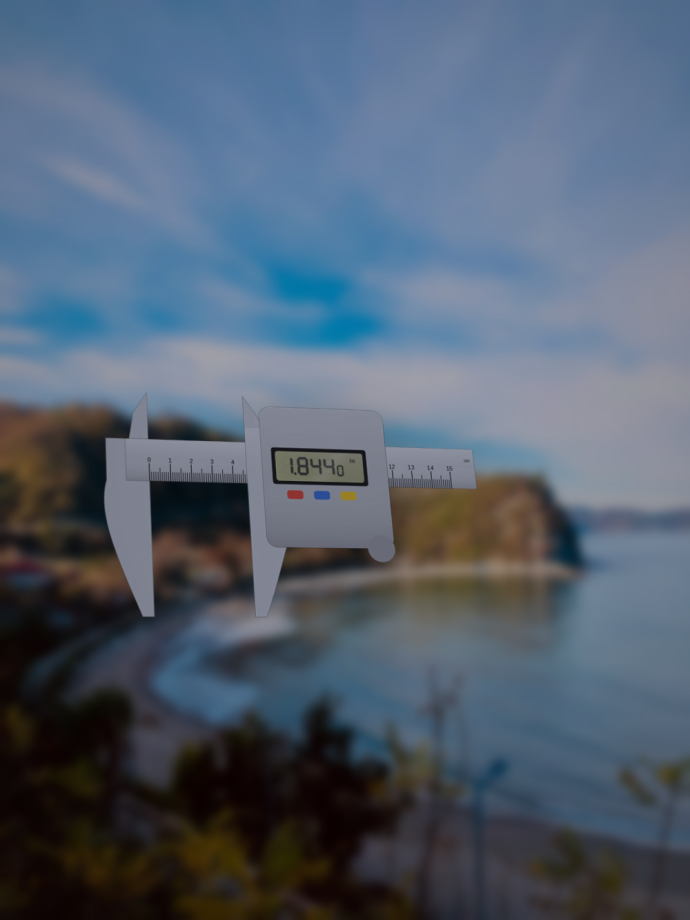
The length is {"value": 1.8440, "unit": "in"}
